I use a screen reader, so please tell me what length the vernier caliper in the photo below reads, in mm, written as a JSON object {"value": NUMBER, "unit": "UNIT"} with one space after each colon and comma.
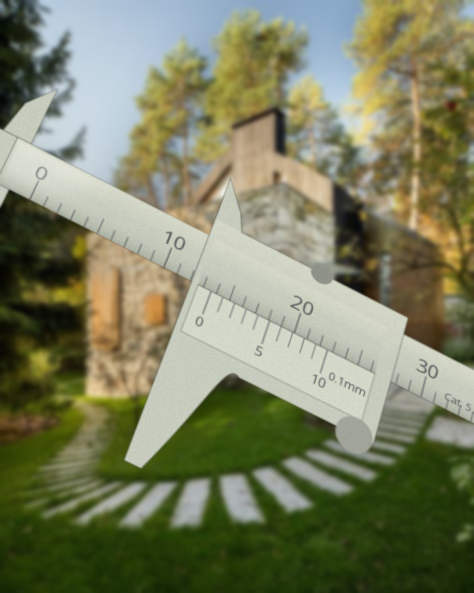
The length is {"value": 13.6, "unit": "mm"}
